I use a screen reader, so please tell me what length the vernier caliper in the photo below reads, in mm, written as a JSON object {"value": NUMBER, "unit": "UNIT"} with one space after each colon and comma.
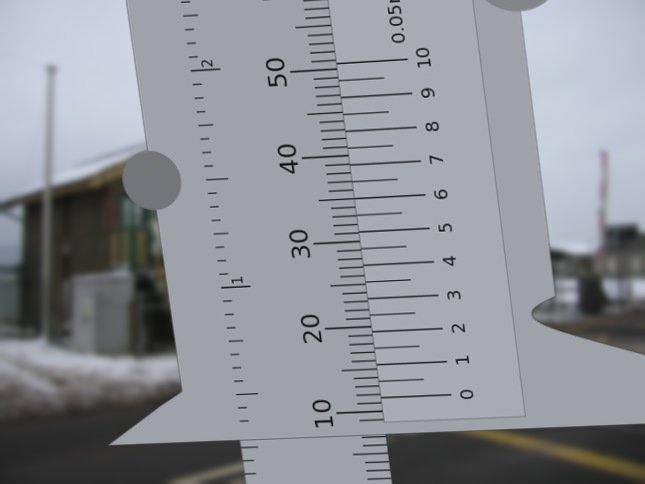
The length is {"value": 11.6, "unit": "mm"}
